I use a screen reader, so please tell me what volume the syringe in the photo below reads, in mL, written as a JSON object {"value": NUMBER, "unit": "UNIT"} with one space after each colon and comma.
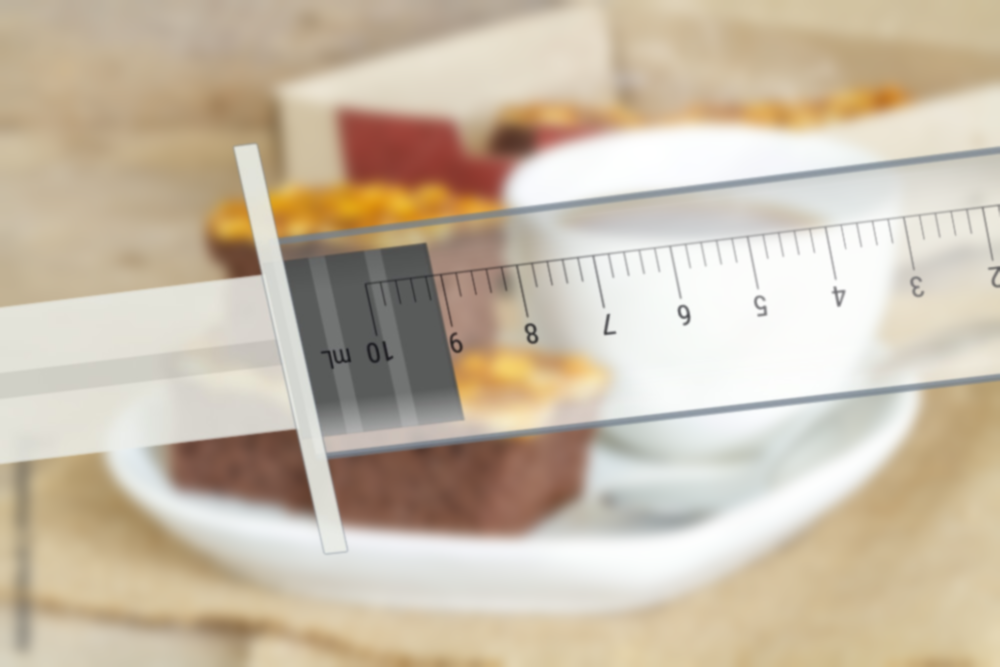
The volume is {"value": 9.1, "unit": "mL"}
